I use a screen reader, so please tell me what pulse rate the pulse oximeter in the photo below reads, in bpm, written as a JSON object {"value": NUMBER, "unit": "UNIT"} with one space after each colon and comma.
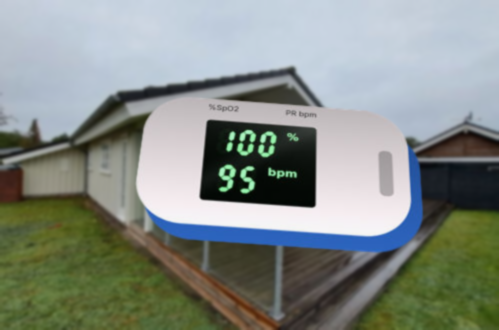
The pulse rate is {"value": 95, "unit": "bpm"}
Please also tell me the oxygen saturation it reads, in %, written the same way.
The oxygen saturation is {"value": 100, "unit": "%"}
